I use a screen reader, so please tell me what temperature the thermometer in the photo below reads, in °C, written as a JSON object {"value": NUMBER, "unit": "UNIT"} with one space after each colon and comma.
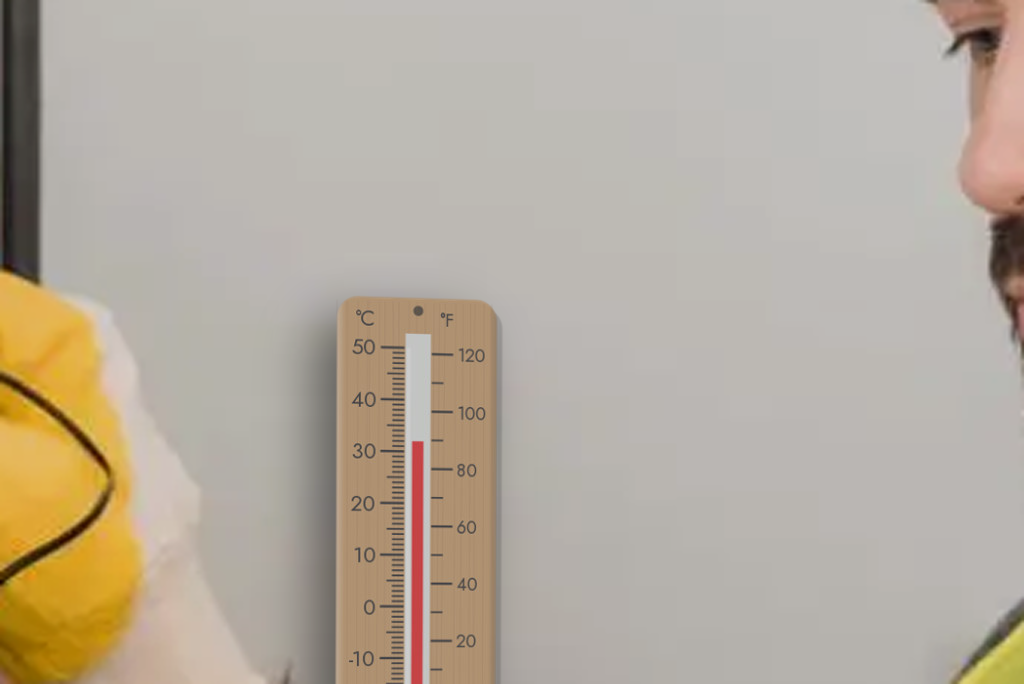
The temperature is {"value": 32, "unit": "°C"}
